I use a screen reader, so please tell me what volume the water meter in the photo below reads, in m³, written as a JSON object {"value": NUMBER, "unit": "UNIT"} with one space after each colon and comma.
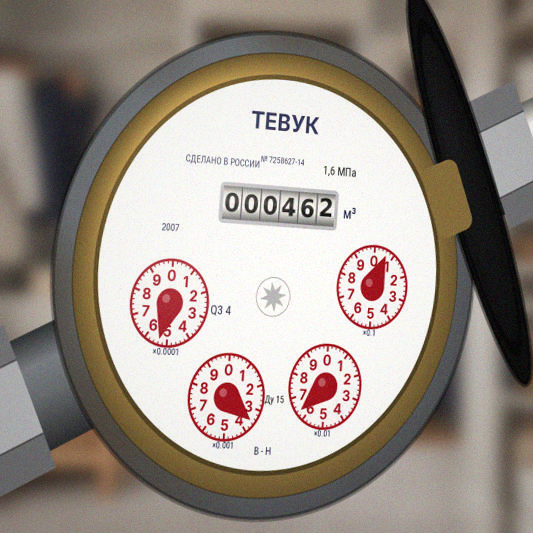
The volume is {"value": 462.0635, "unit": "m³"}
